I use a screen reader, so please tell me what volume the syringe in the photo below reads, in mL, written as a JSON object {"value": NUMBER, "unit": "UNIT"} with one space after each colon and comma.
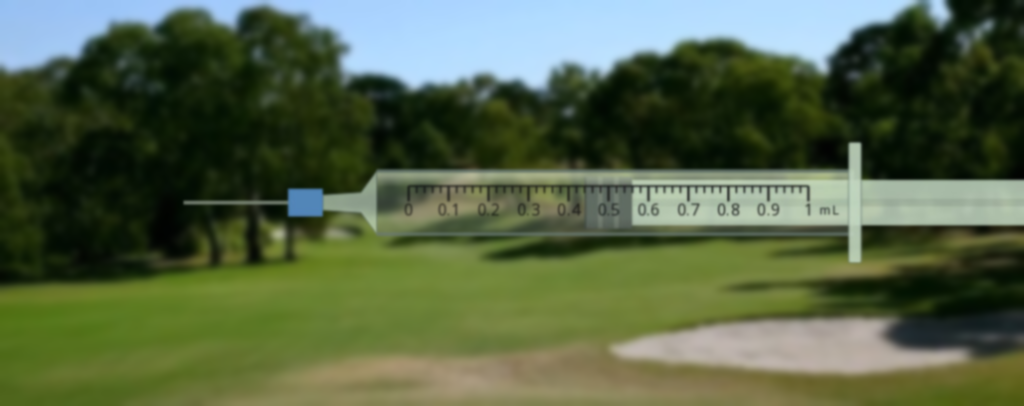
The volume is {"value": 0.44, "unit": "mL"}
